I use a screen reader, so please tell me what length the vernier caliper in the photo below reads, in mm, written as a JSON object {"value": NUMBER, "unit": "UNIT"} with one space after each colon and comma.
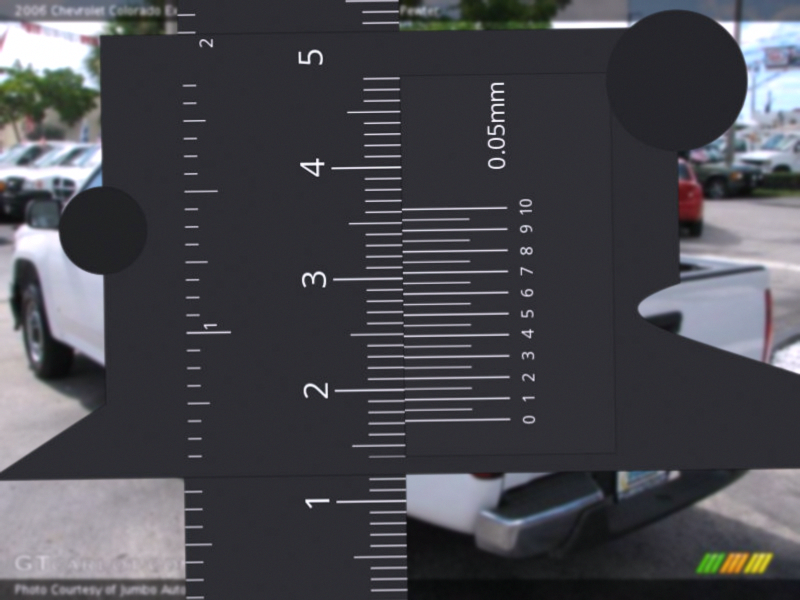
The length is {"value": 17.2, "unit": "mm"}
